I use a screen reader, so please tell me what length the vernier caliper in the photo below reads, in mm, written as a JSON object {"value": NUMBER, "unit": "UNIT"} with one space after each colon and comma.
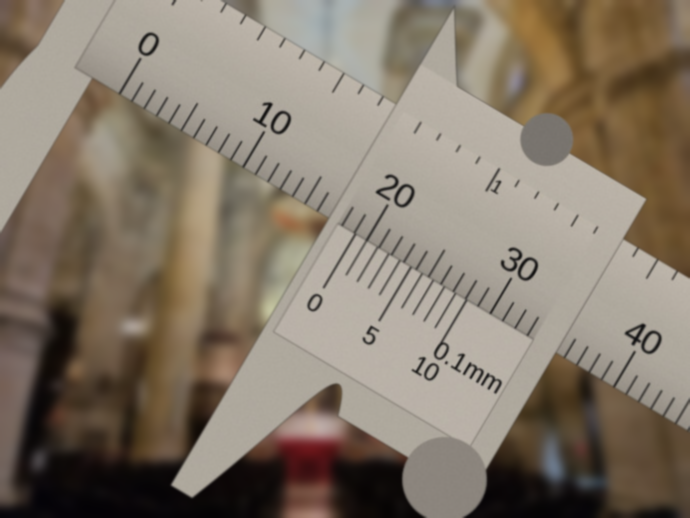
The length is {"value": 19.1, "unit": "mm"}
